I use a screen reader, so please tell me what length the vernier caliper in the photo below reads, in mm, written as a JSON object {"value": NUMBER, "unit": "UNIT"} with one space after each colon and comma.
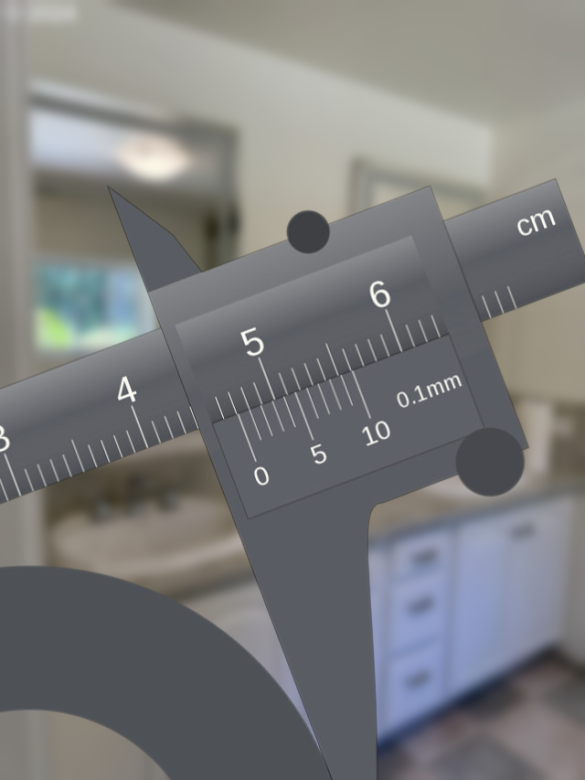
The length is {"value": 47.1, "unit": "mm"}
